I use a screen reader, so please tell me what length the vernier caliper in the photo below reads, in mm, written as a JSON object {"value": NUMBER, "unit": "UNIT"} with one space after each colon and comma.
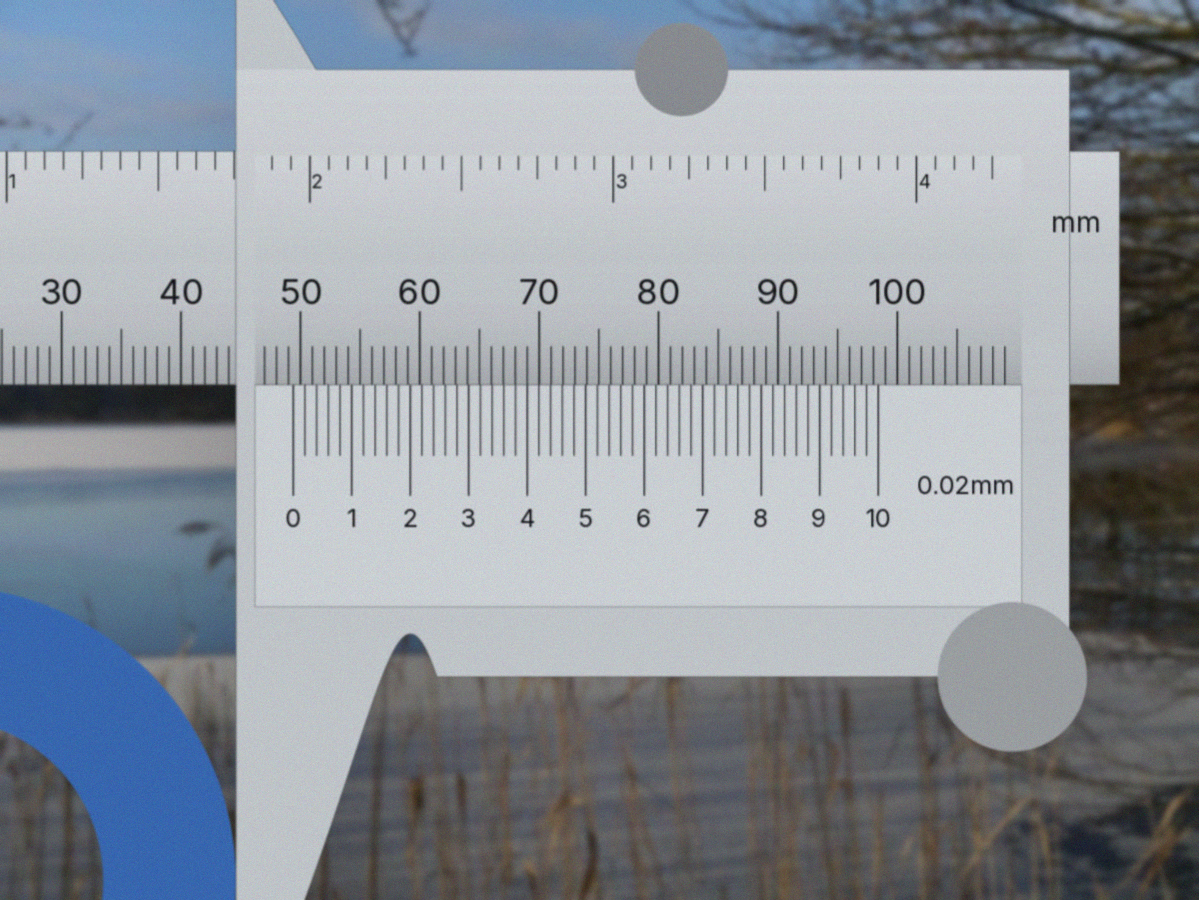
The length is {"value": 49.4, "unit": "mm"}
